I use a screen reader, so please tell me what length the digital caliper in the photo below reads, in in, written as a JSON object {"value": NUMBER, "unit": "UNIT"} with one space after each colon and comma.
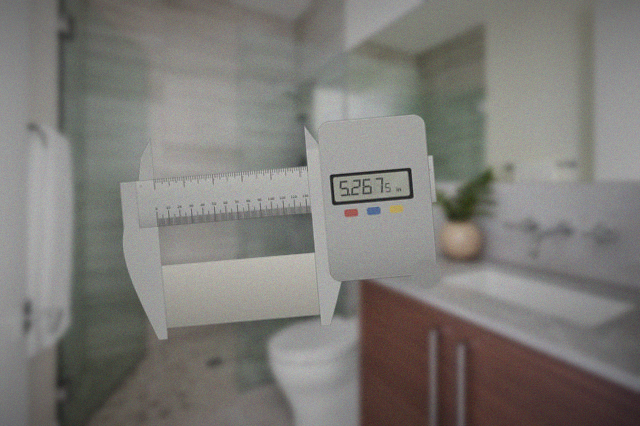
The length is {"value": 5.2675, "unit": "in"}
